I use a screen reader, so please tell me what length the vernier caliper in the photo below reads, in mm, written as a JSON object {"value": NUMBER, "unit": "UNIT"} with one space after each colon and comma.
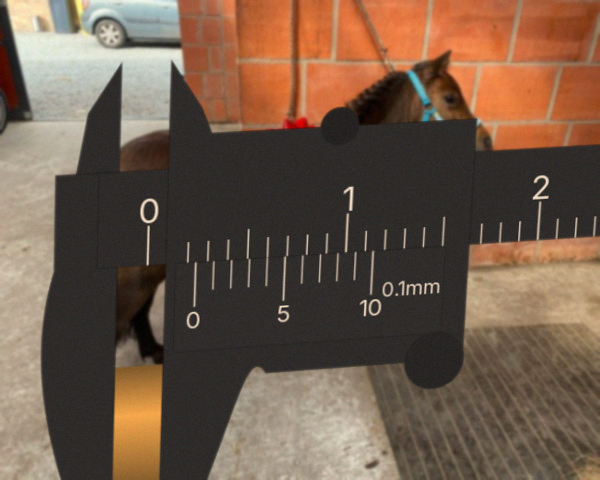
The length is {"value": 2.4, "unit": "mm"}
